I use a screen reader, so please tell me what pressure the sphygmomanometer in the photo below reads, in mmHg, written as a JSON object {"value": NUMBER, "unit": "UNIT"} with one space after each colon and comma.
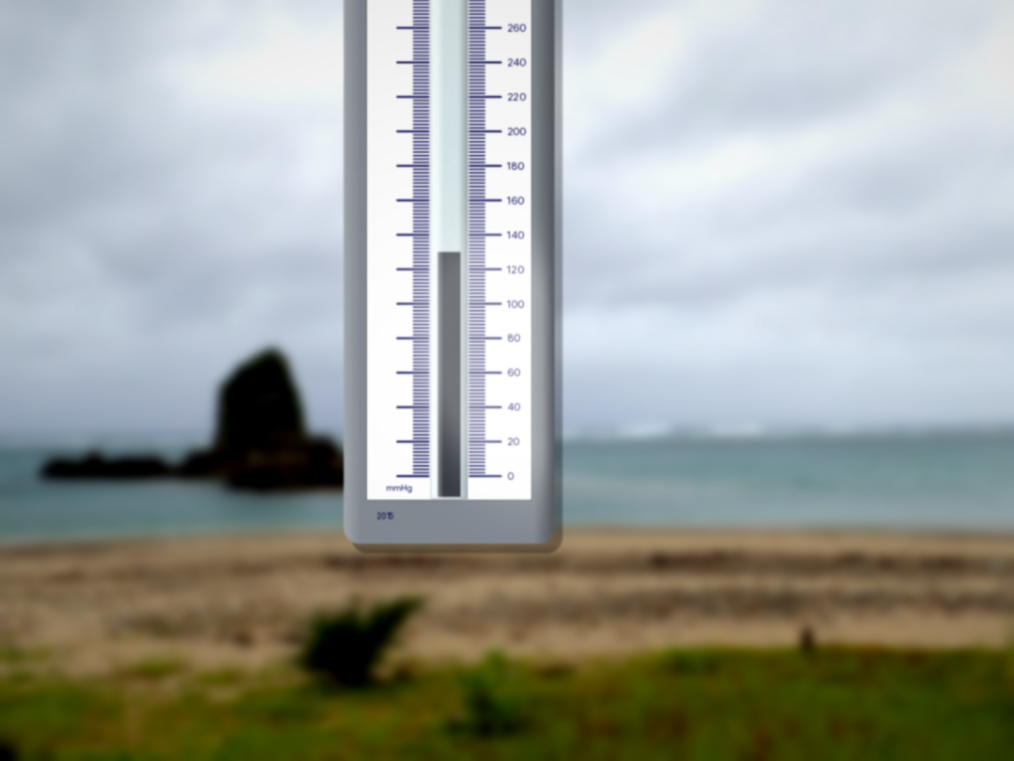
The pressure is {"value": 130, "unit": "mmHg"}
